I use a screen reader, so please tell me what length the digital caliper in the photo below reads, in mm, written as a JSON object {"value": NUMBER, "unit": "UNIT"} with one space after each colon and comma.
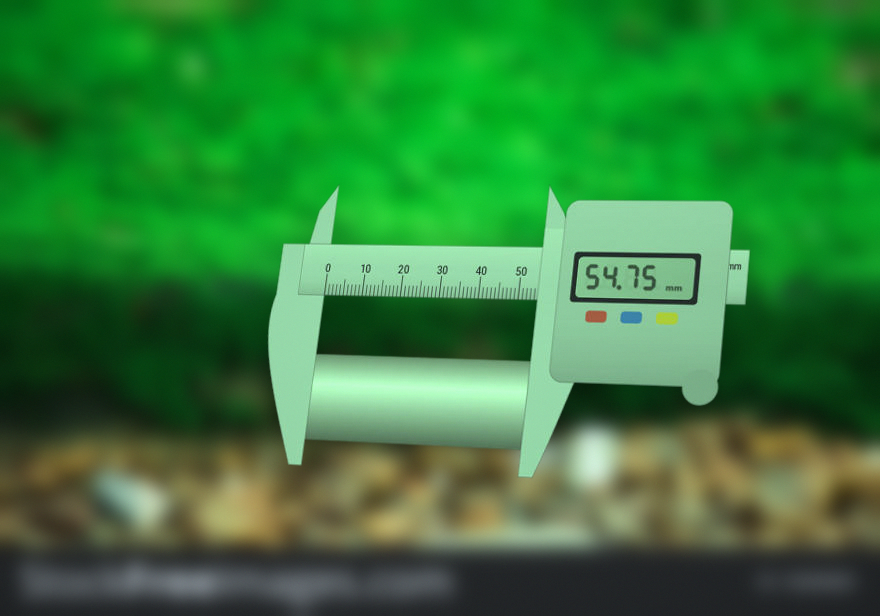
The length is {"value": 54.75, "unit": "mm"}
